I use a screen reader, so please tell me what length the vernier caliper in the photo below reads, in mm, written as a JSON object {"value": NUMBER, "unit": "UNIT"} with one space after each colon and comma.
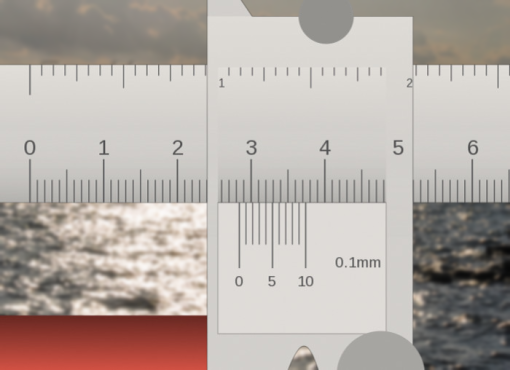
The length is {"value": 28.4, "unit": "mm"}
